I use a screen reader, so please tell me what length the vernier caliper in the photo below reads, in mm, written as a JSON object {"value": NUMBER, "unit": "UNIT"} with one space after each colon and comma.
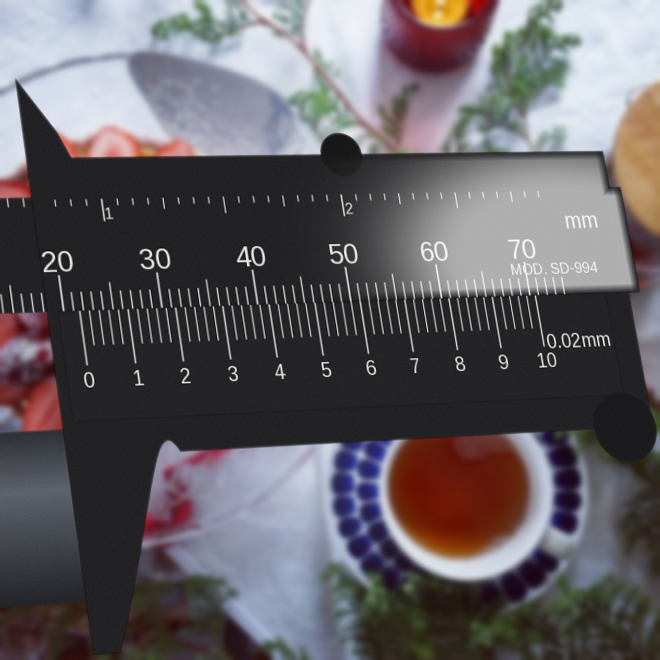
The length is {"value": 21.6, "unit": "mm"}
